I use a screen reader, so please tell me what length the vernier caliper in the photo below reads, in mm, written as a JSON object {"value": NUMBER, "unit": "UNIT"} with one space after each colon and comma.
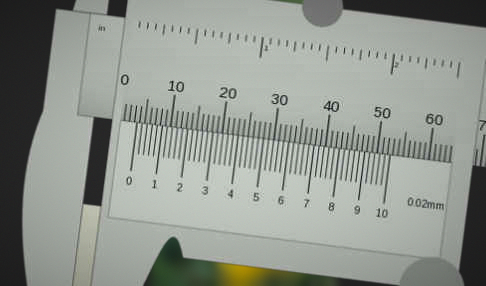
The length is {"value": 3.5, "unit": "mm"}
